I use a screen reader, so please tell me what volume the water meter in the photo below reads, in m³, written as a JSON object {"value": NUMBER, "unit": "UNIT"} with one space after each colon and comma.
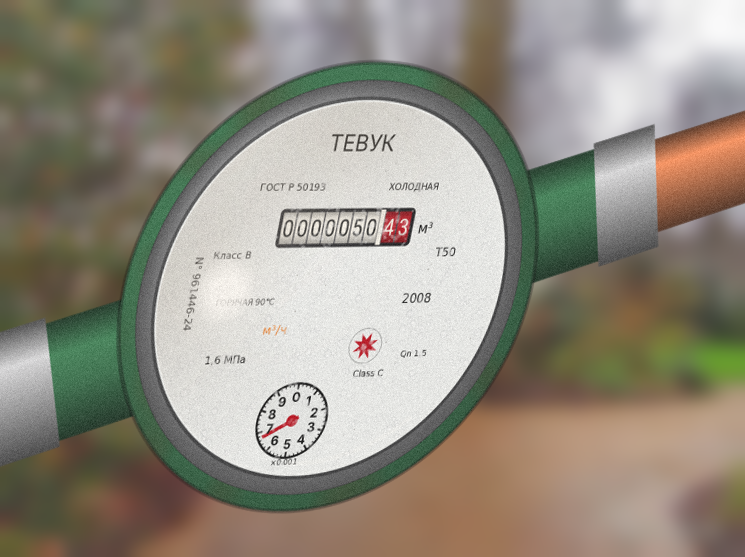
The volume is {"value": 50.436, "unit": "m³"}
